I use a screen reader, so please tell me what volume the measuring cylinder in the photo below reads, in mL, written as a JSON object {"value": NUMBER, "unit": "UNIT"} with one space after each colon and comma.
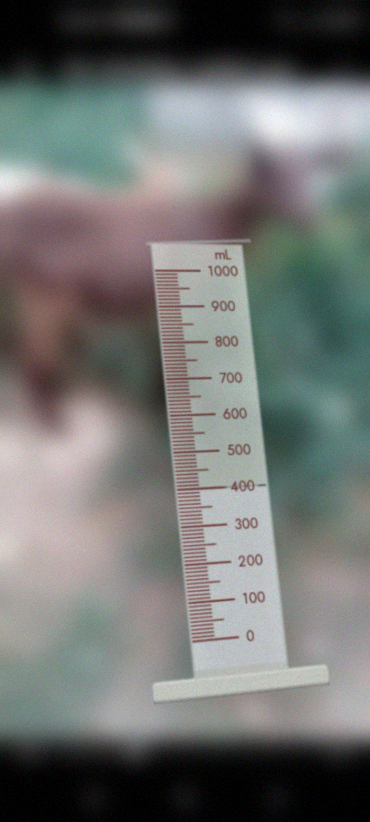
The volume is {"value": 400, "unit": "mL"}
